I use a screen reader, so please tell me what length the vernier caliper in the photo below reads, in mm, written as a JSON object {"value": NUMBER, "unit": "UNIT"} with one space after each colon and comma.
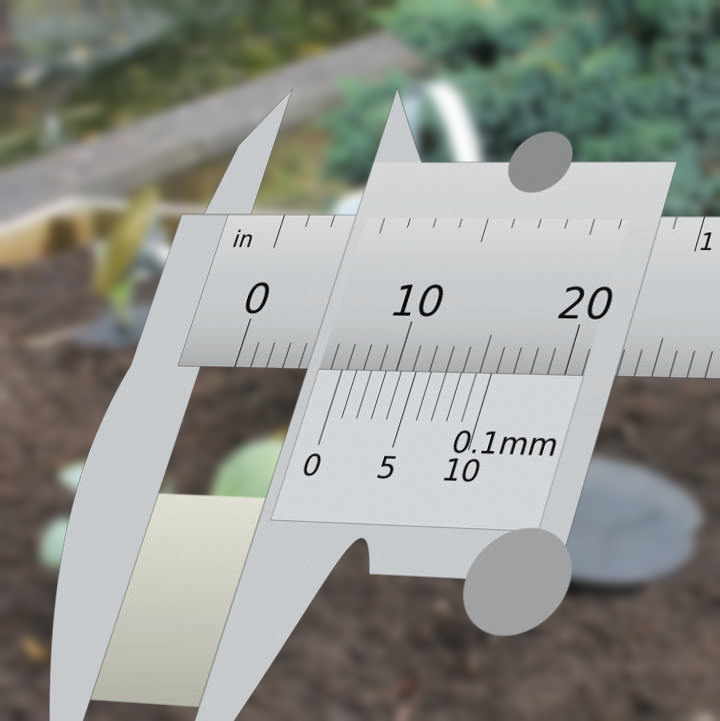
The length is {"value": 6.7, "unit": "mm"}
